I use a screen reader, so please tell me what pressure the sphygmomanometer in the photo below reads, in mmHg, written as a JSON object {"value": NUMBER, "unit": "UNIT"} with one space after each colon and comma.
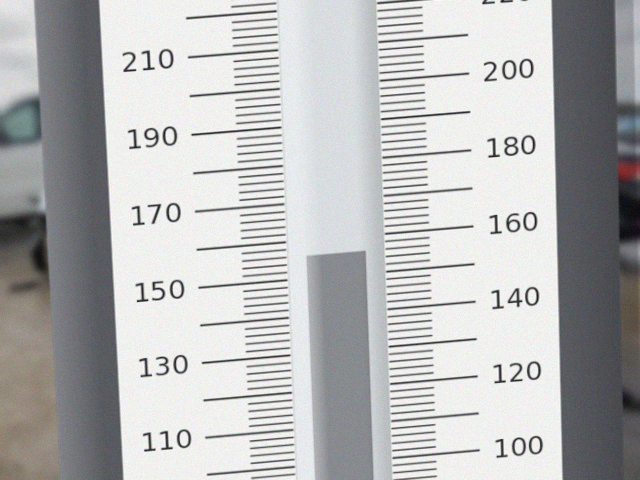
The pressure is {"value": 156, "unit": "mmHg"}
